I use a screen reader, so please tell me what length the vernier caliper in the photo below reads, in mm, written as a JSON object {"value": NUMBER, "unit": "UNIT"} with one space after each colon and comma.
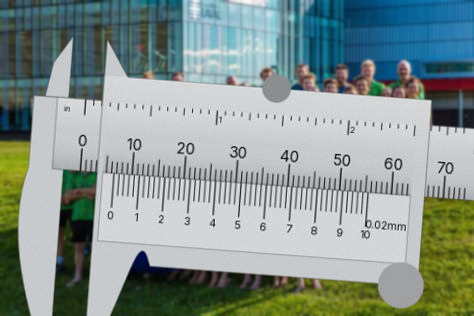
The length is {"value": 6.5, "unit": "mm"}
